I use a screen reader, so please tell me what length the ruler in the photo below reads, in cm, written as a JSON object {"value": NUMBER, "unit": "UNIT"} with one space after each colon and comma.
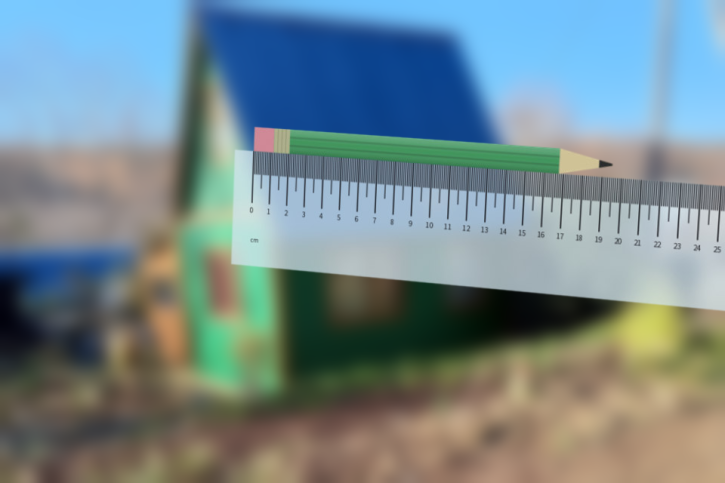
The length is {"value": 19.5, "unit": "cm"}
